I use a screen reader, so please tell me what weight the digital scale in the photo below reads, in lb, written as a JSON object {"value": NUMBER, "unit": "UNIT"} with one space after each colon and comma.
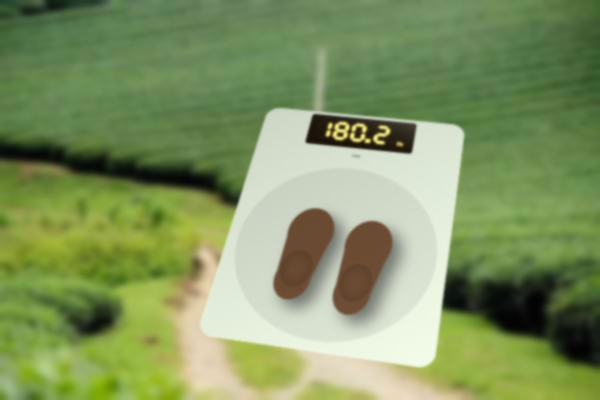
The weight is {"value": 180.2, "unit": "lb"}
